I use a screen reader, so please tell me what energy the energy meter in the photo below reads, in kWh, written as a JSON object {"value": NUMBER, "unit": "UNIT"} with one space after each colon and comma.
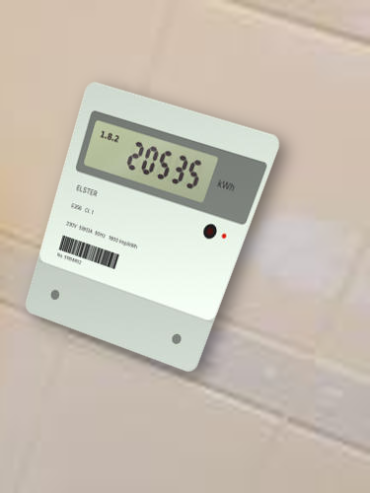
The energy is {"value": 20535, "unit": "kWh"}
